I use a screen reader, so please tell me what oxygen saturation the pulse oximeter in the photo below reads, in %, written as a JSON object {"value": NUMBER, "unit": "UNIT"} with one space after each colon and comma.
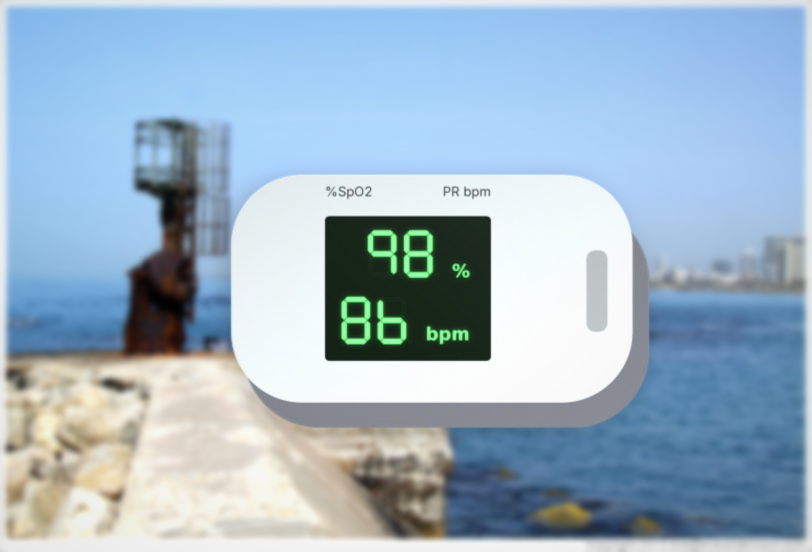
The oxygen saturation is {"value": 98, "unit": "%"}
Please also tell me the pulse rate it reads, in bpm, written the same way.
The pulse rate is {"value": 86, "unit": "bpm"}
